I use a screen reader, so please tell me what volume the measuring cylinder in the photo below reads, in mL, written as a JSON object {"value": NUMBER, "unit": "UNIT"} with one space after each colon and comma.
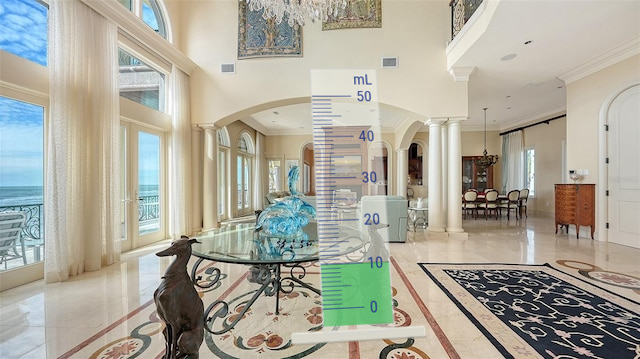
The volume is {"value": 10, "unit": "mL"}
